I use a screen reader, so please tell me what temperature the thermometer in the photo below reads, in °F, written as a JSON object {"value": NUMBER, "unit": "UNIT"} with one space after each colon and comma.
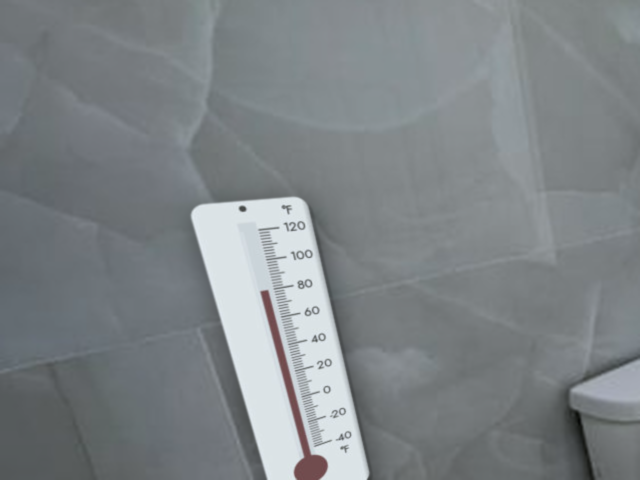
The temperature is {"value": 80, "unit": "°F"}
